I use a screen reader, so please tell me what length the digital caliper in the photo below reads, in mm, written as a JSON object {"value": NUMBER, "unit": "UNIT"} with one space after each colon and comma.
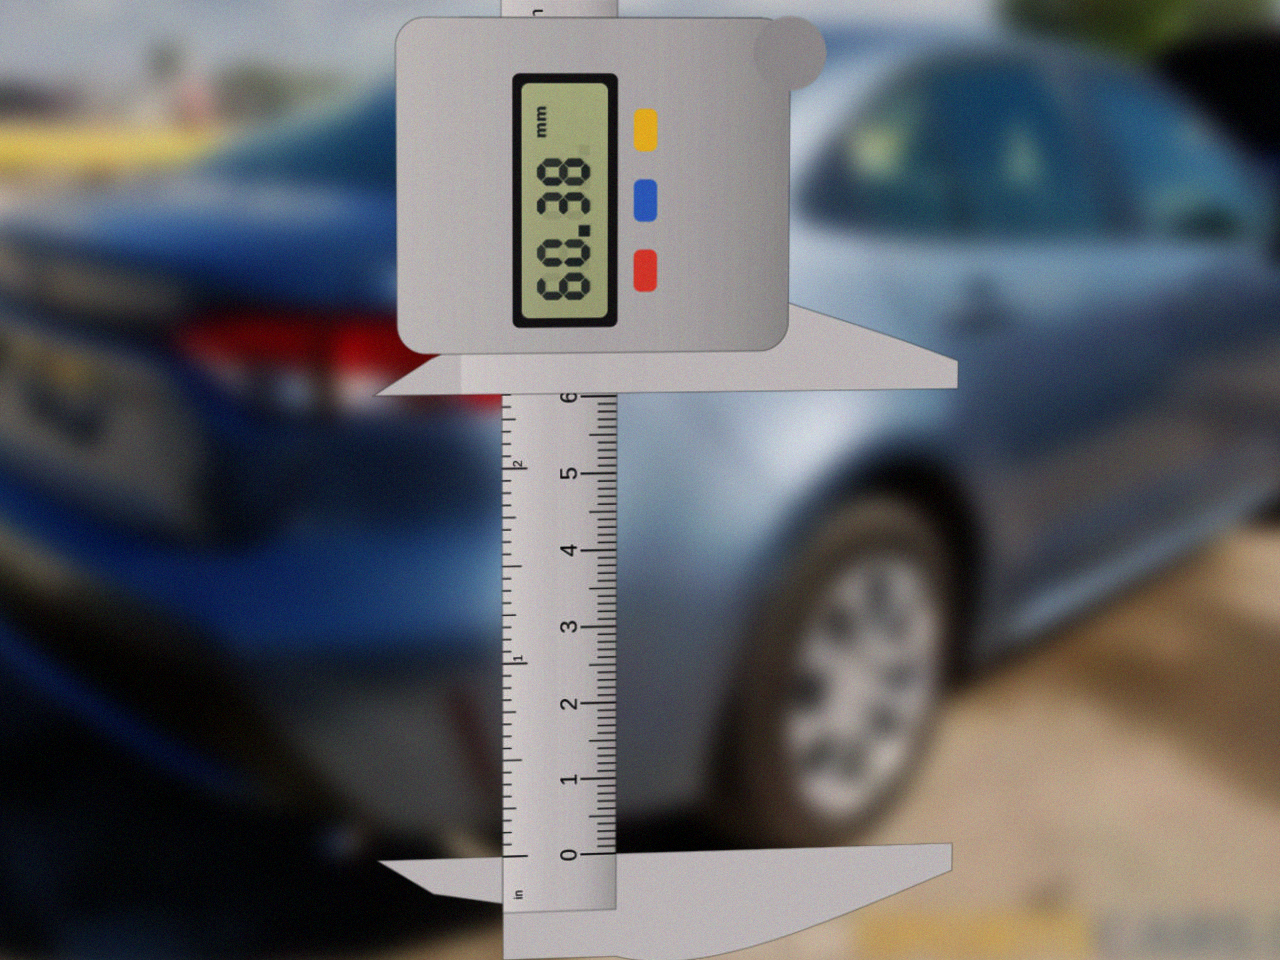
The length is {"value": 60.38, "unit": "mm"}
